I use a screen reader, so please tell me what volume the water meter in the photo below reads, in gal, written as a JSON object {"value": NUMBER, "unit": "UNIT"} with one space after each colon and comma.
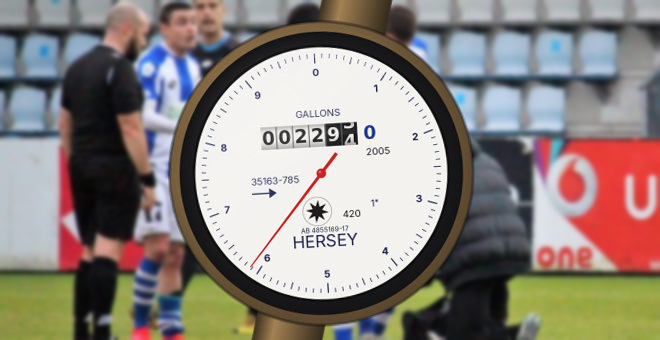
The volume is {"value": 22936.1, "unit": "gal"}
